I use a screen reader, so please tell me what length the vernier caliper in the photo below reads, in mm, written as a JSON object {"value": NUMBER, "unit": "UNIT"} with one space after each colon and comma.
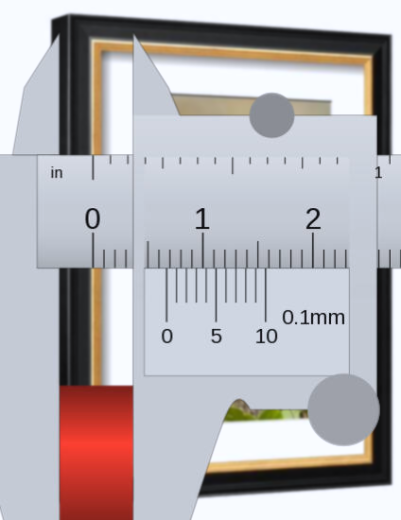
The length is {"value": 6.7, "unit": "mm"}
